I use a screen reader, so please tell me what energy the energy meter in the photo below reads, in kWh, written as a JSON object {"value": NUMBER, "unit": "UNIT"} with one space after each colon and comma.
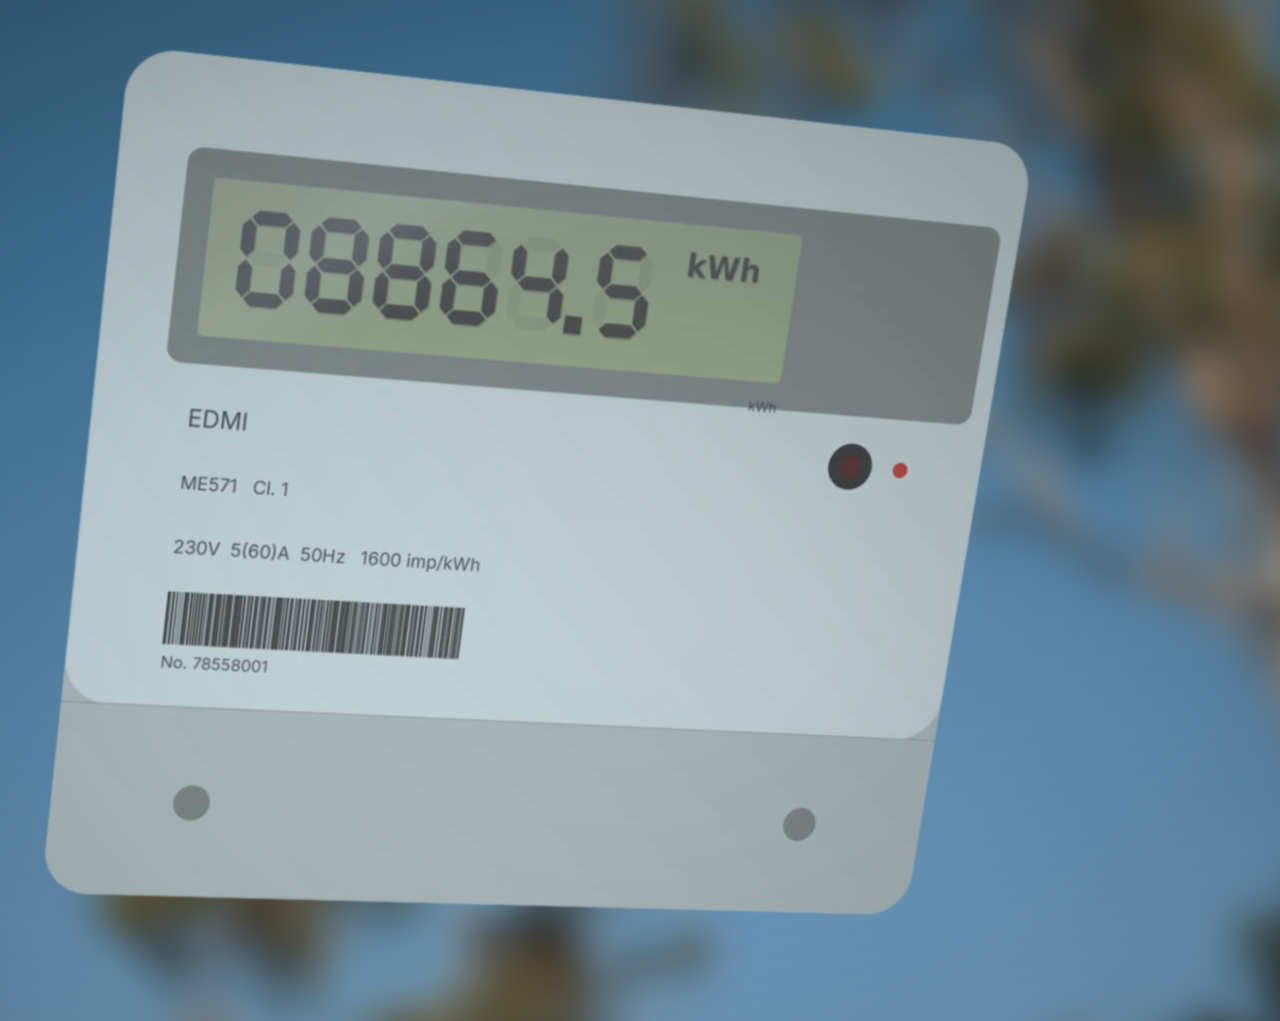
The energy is {"value": 8864.5, "unit": "kWh"}
